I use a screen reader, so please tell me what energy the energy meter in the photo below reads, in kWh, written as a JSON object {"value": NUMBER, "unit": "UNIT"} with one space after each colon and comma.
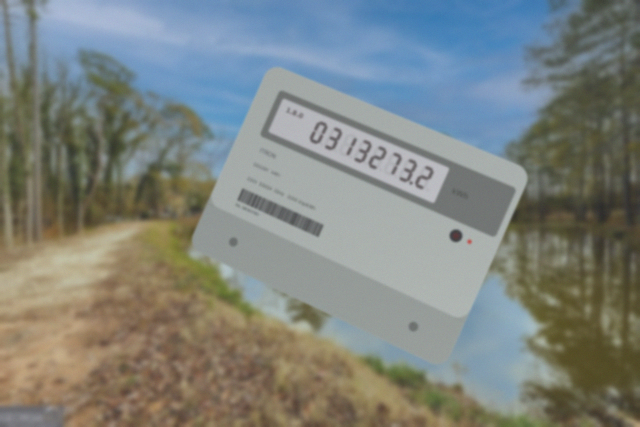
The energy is {"value": 313273.2, "unit": "kWh"}
